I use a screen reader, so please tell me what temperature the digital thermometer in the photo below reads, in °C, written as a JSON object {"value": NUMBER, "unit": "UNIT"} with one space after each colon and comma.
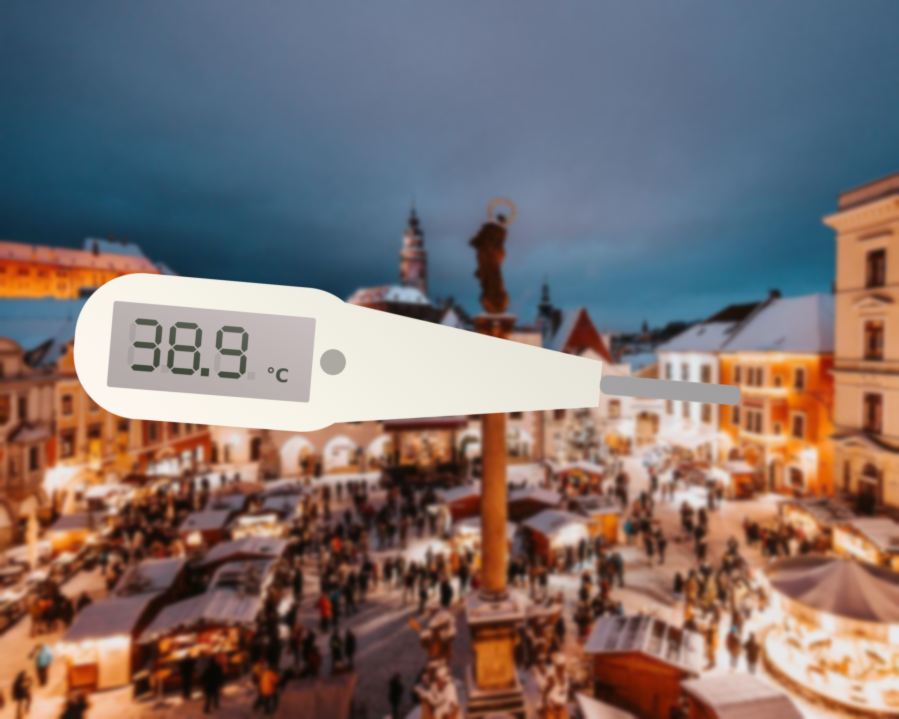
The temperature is {"value": 38.9, "unit": "°C"}
